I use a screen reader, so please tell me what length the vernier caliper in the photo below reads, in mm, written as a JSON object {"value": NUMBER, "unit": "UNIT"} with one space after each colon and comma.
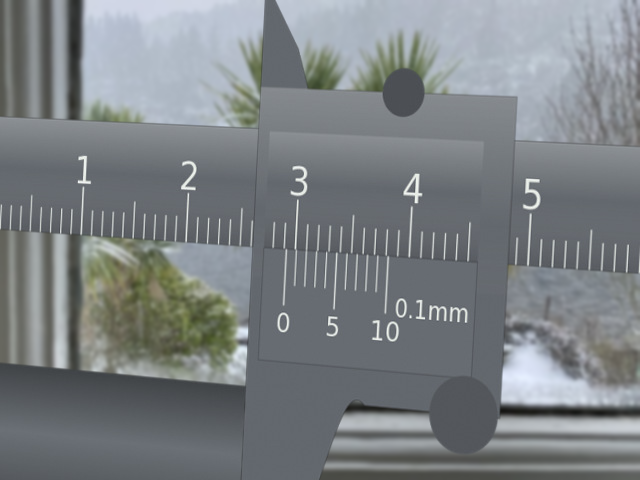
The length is {"value": 29.2, "unit": "mm"}
